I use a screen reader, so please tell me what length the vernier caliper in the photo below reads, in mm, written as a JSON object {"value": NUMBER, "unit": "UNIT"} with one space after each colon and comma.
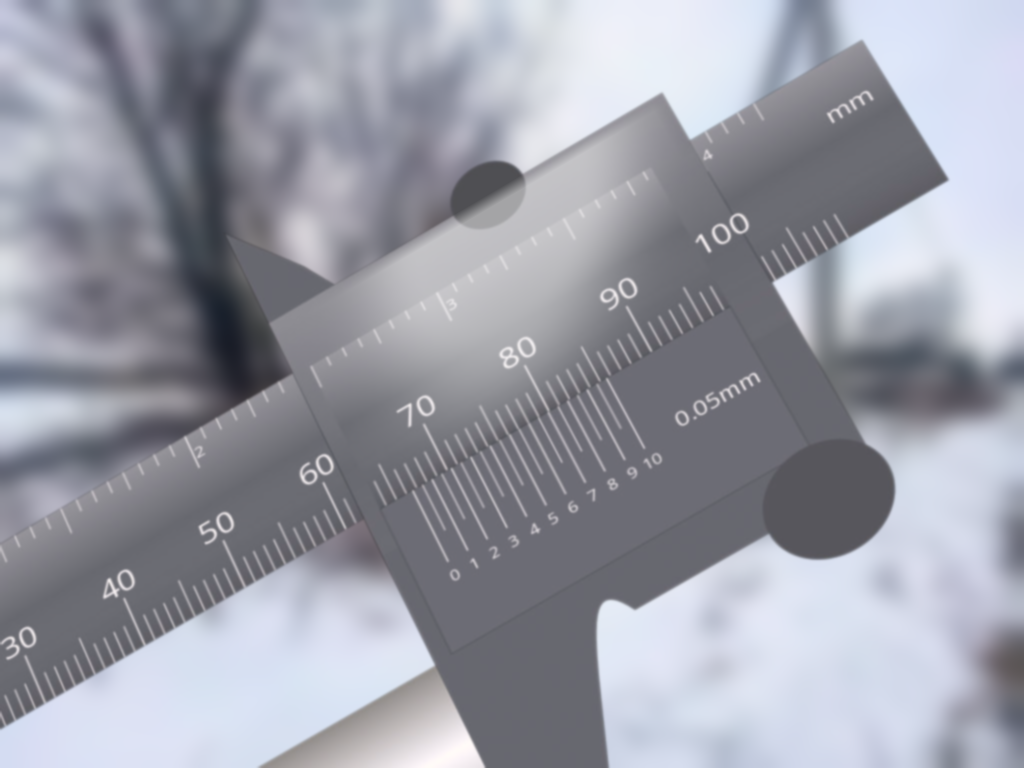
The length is {"value": 66.6, "unit": "mm"}
